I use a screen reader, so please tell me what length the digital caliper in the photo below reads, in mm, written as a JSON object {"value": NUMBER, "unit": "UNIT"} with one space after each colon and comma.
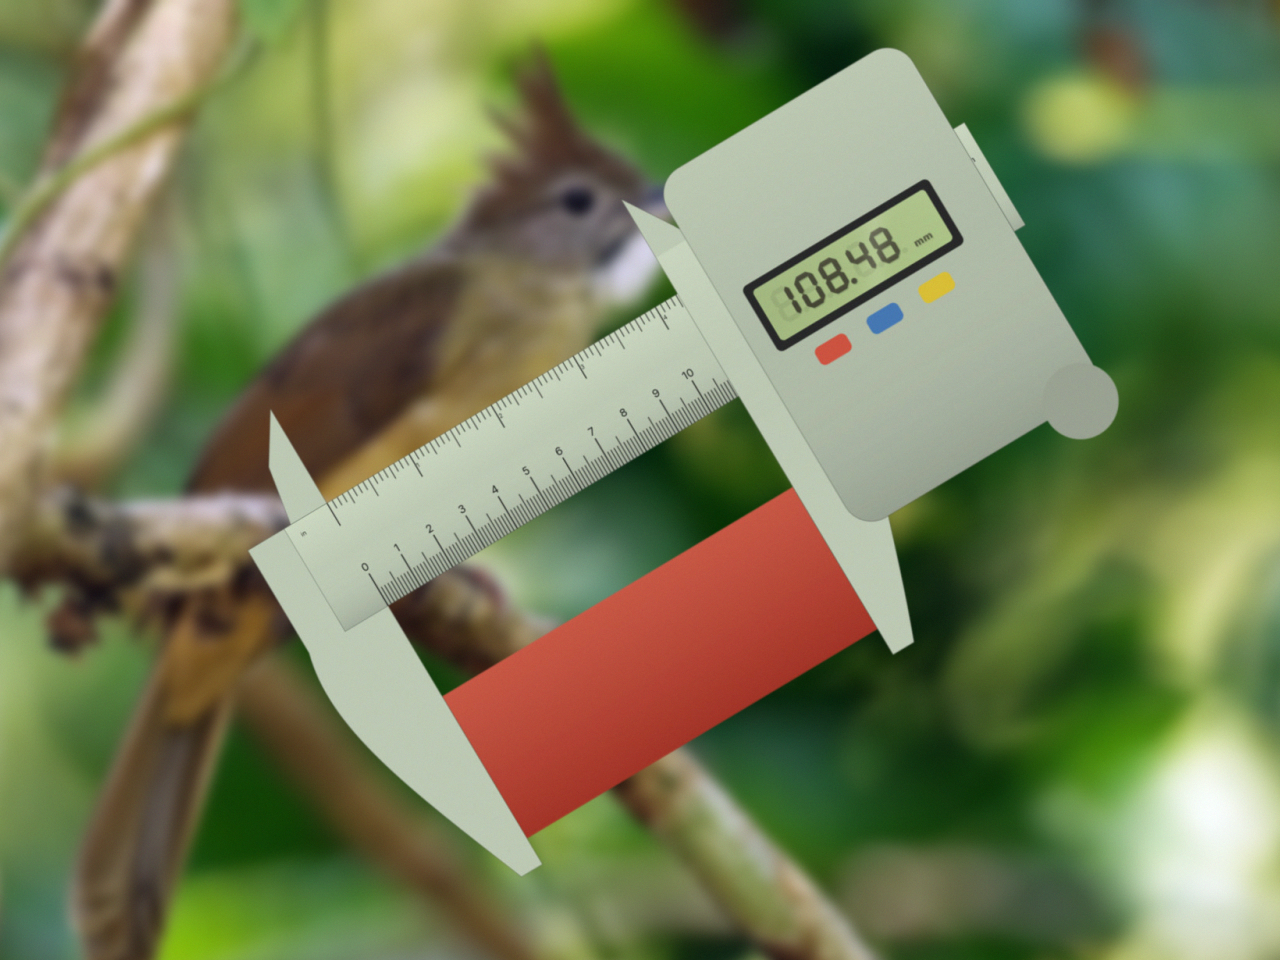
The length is {"value": 108.48, "unit": "mm"}
